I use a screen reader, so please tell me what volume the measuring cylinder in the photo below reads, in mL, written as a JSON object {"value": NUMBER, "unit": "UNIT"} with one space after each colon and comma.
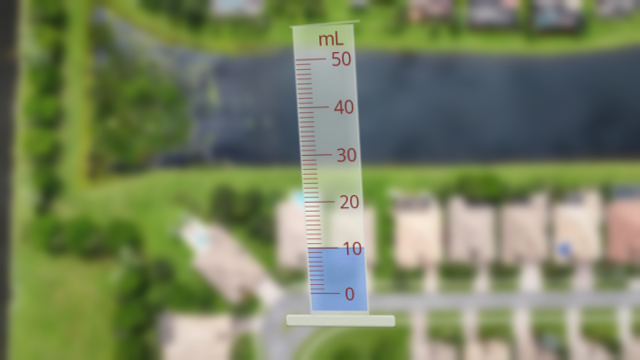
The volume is {"value": 10, "unit": "mL"}
